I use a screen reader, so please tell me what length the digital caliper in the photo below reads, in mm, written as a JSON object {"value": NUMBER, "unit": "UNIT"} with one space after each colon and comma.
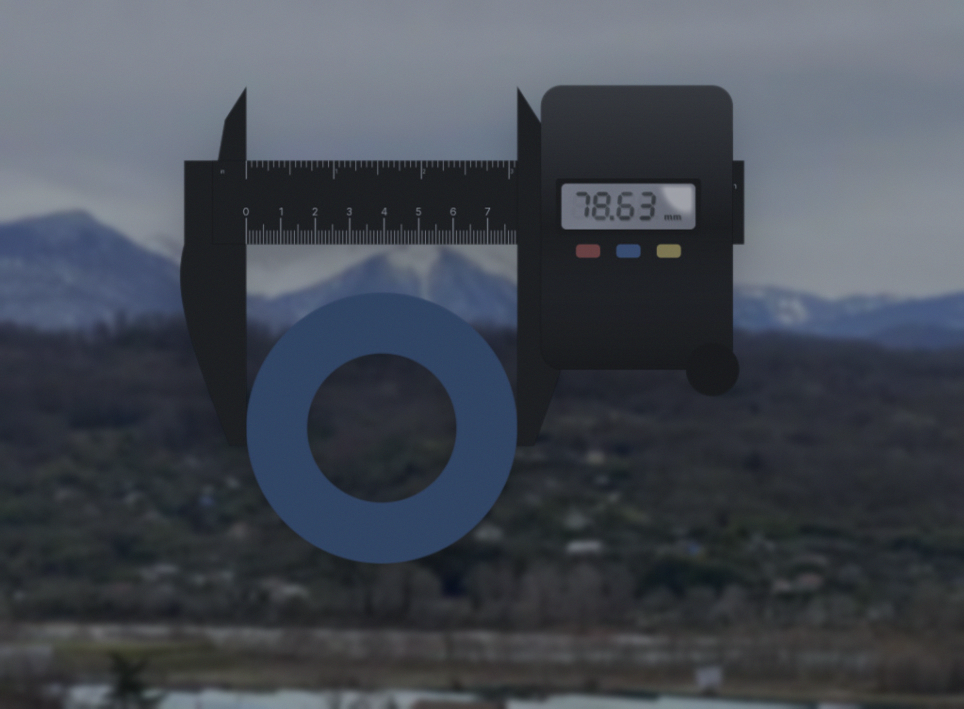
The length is {"value": 78.63, "unit": "mm"}
